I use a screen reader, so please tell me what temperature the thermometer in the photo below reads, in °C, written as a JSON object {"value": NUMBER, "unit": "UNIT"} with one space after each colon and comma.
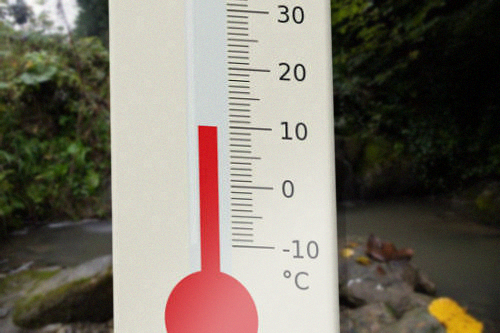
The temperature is {"value": 10, "unit": "°C"}
